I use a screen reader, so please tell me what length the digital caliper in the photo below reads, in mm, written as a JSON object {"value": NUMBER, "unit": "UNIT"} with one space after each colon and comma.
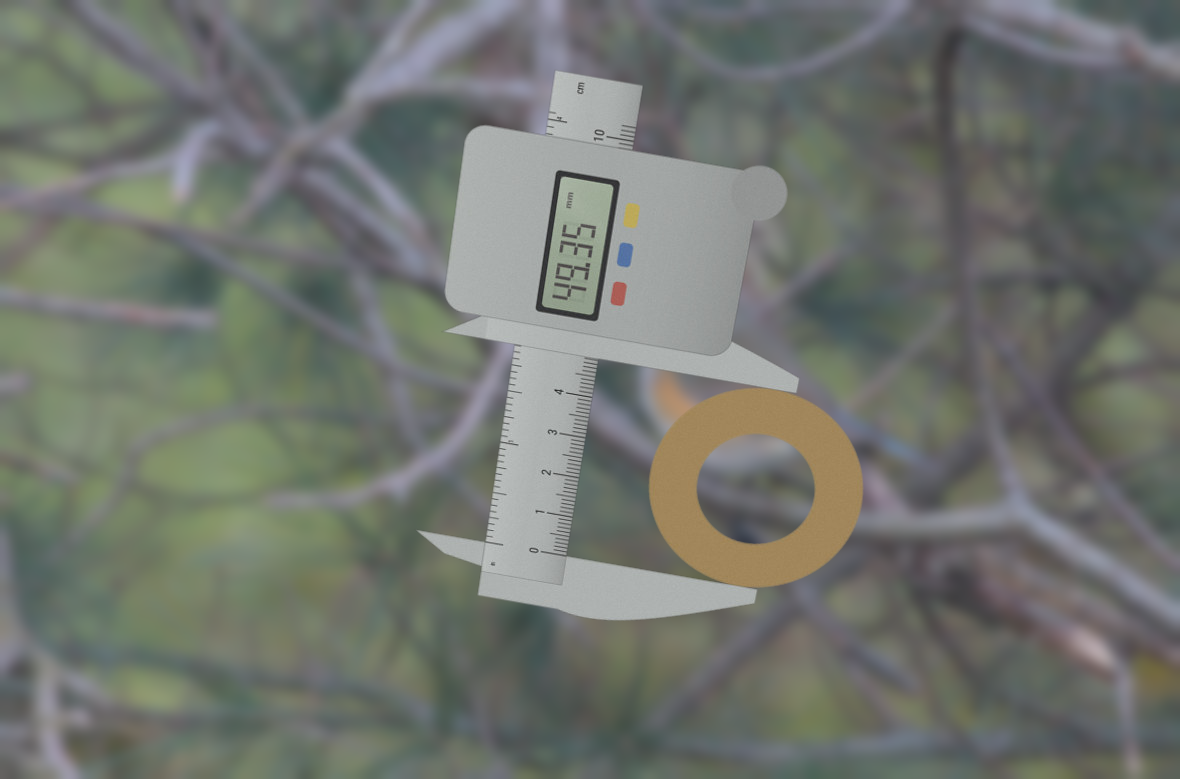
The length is {"value": 49.35, "unit": "mm"}
